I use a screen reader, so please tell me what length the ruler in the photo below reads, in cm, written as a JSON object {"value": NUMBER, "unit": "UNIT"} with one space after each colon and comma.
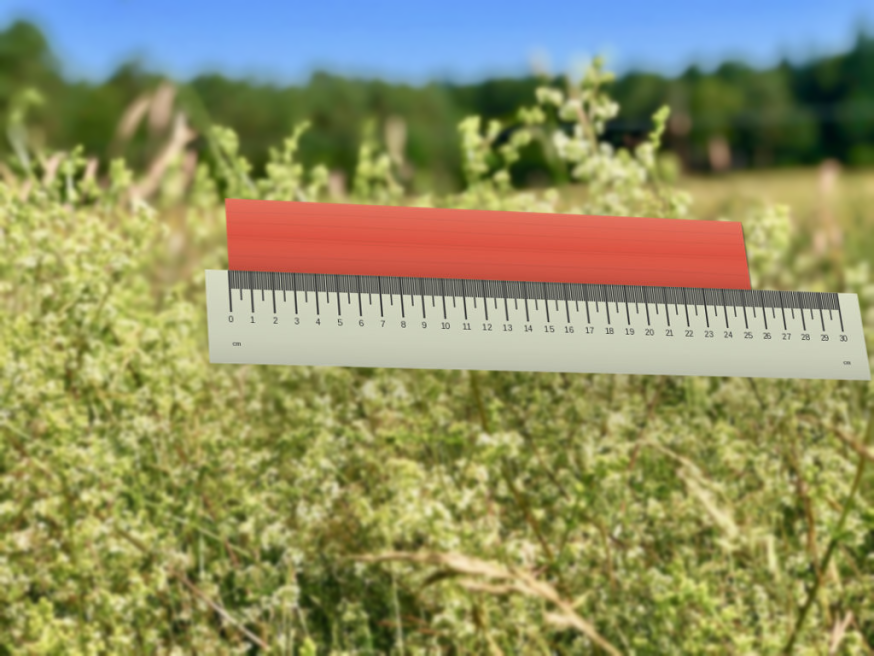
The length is {"value": 25.5, "unit": "cm"}
